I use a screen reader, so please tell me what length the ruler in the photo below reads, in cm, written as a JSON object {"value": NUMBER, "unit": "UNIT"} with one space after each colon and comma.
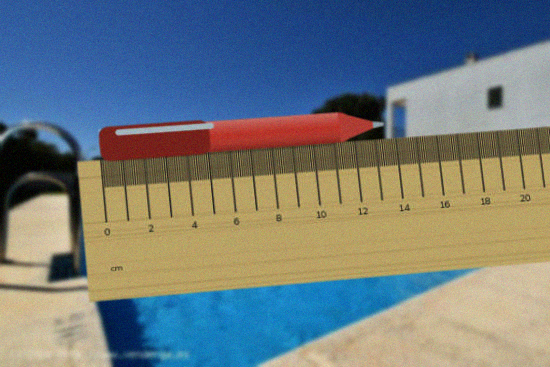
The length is {"value": 13.5, "unit": "cm"}
